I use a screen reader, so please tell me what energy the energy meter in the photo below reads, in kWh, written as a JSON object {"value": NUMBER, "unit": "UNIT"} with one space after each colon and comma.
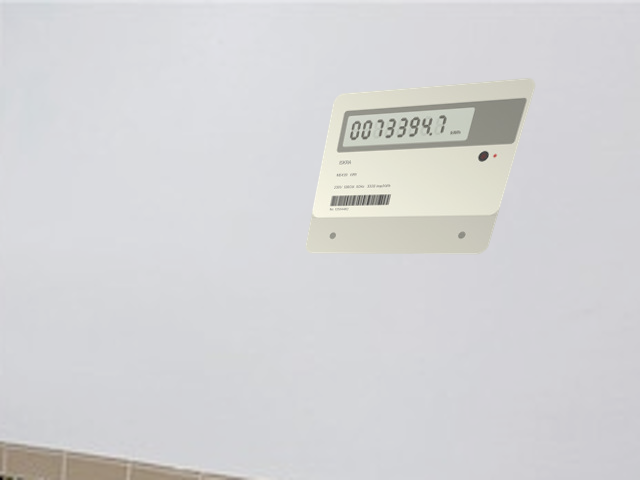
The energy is {"value": 73394.7, "unit": "kWh"}
